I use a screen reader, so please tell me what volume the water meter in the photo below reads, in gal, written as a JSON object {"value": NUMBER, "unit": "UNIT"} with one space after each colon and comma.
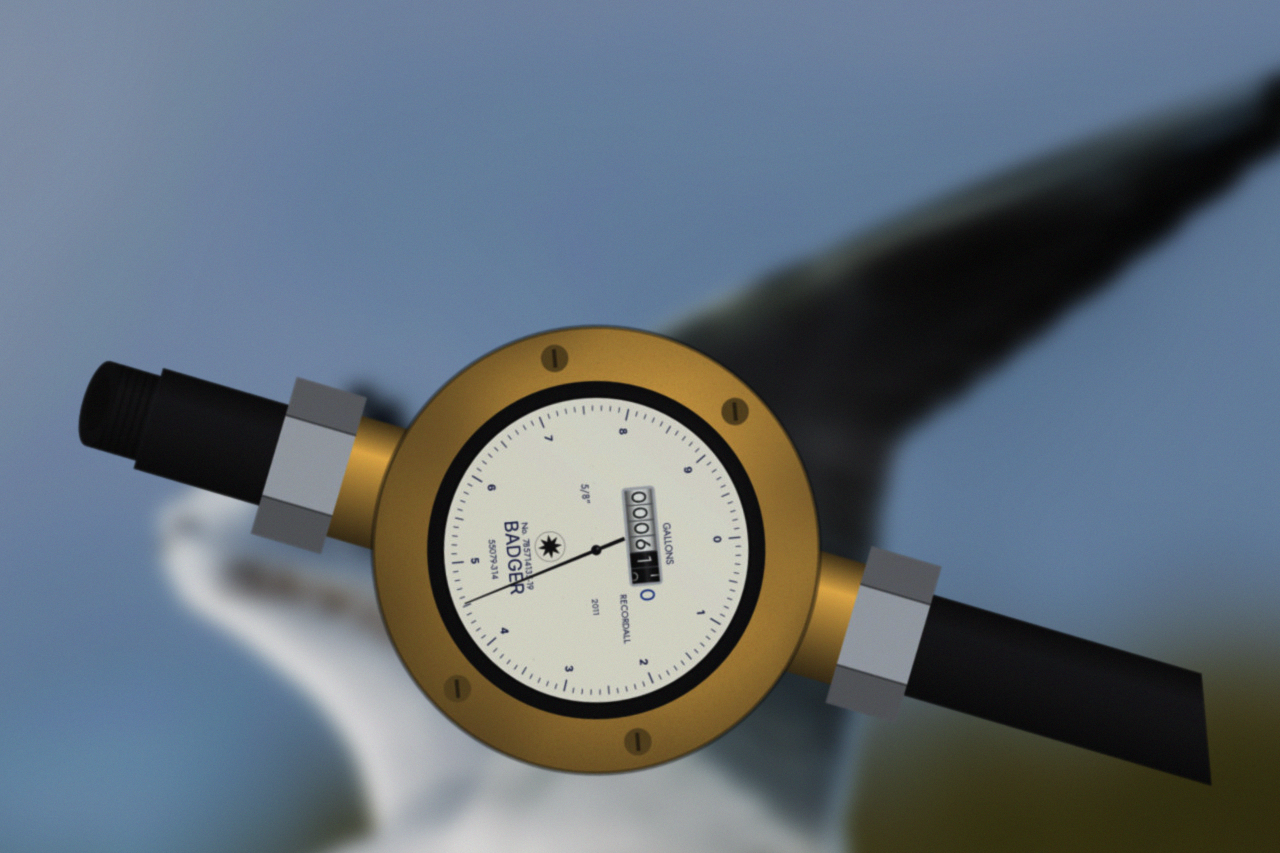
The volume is {"value": 6114.5, "unit": "gal"}
